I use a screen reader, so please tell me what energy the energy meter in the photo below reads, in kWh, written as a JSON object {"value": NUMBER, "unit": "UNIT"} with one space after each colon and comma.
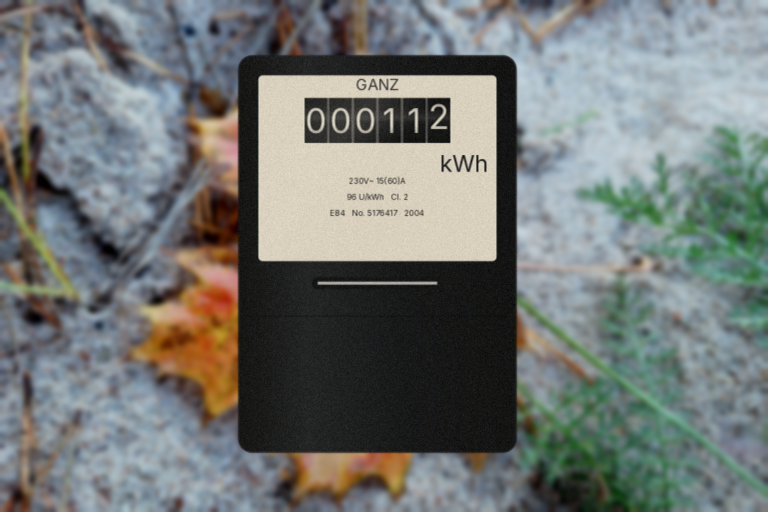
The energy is {"value": 112, "unit": "kWh"}
